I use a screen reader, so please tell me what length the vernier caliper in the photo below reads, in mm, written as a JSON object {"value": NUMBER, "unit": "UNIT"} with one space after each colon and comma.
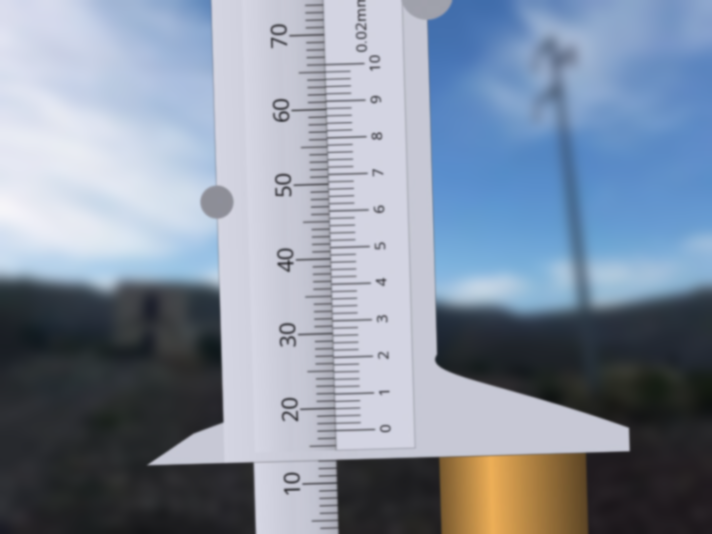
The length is {"value": 17.0, "unit": "mm"}
